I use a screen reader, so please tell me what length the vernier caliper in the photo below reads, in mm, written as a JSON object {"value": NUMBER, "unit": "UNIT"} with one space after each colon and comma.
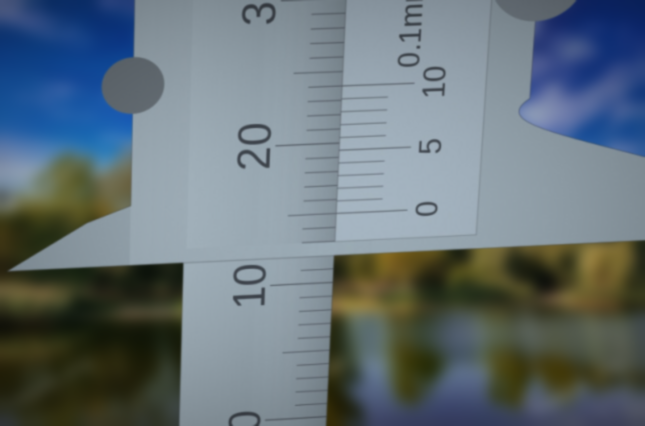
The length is {"value": 15.0, "unit": "mm"}
